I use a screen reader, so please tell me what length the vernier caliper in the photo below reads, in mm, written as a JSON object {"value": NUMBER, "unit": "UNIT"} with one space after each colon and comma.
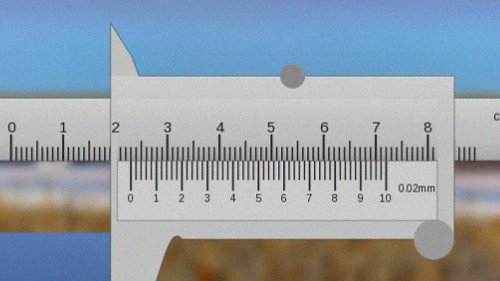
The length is {"value": 23.0, "unit": "mm"}
